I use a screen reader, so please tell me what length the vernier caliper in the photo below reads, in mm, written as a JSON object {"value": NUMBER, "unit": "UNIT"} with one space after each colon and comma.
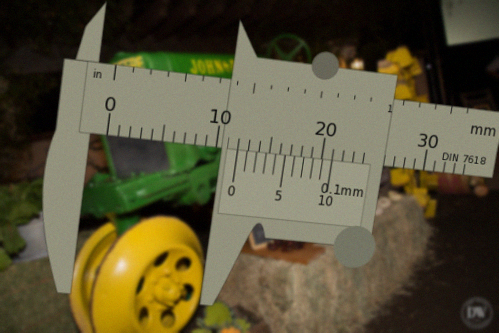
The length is {"value": 12.0, "unit": "mm"}
